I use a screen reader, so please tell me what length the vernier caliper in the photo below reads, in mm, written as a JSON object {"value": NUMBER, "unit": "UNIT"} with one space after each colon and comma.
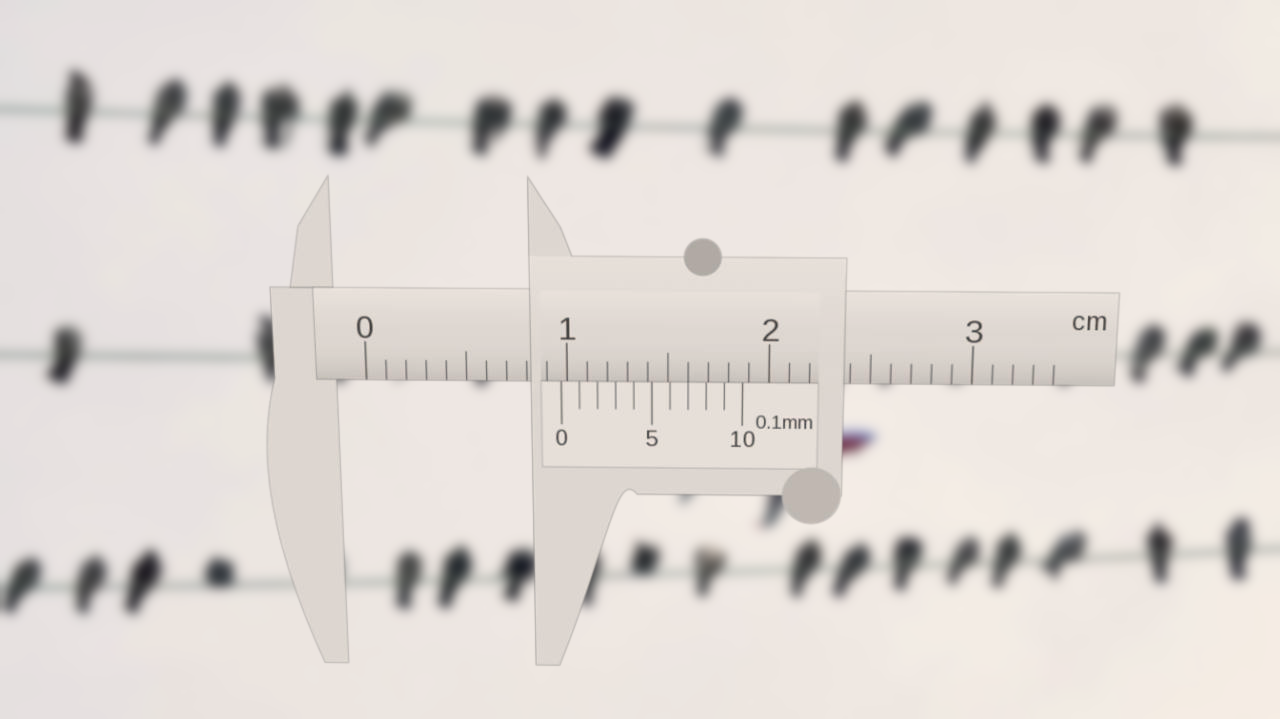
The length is {"value": 9.7, "unit": "mm"}
